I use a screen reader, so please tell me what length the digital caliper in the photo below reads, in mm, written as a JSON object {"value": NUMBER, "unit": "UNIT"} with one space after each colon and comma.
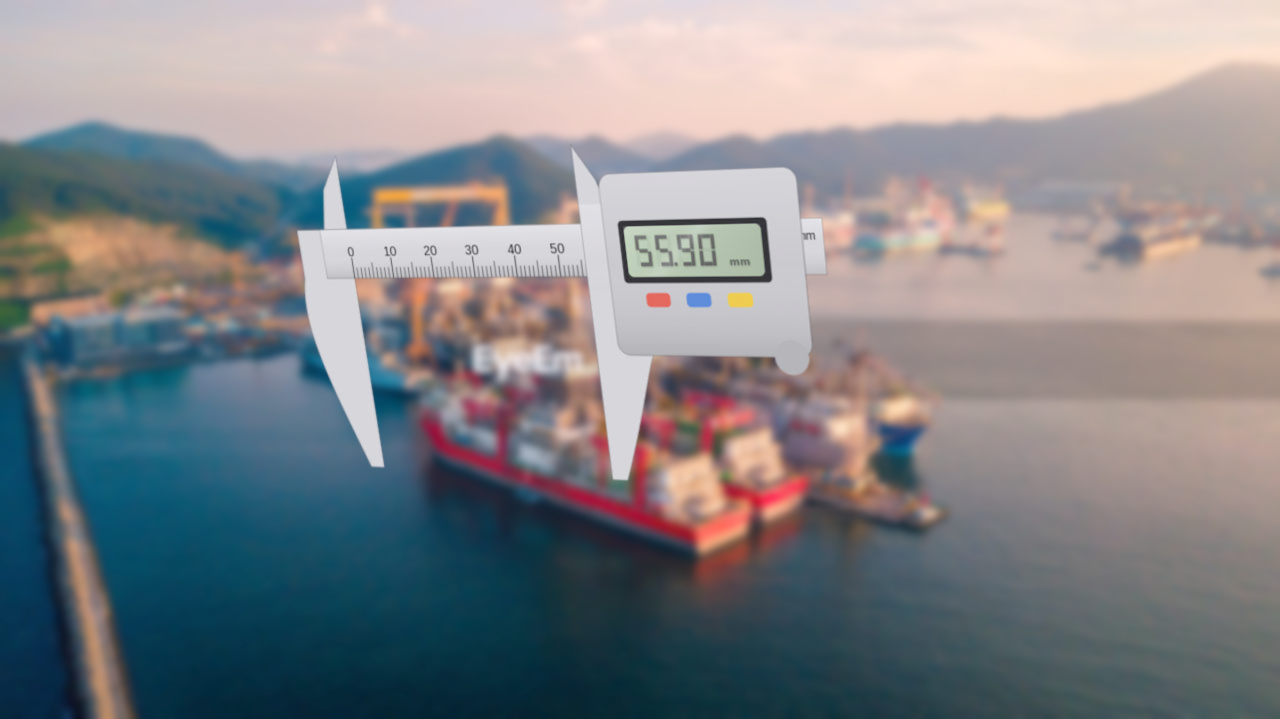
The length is {"value": 55.90, "unit": "mm"}
